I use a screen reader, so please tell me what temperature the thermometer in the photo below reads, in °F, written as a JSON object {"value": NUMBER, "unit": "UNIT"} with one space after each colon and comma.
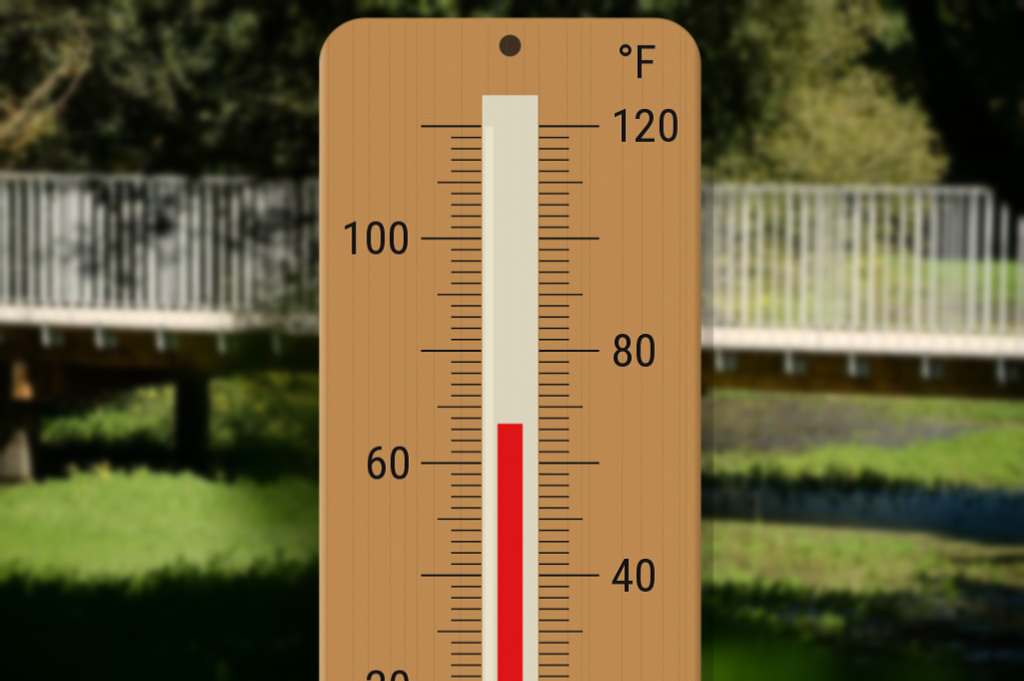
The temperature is {"value": 67, "unit": "°F"}
